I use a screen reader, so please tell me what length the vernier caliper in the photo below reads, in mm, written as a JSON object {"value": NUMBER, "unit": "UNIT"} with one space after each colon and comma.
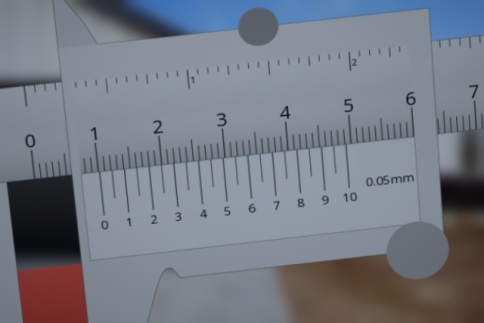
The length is {"value": 10.2, "unit": "mm"}
